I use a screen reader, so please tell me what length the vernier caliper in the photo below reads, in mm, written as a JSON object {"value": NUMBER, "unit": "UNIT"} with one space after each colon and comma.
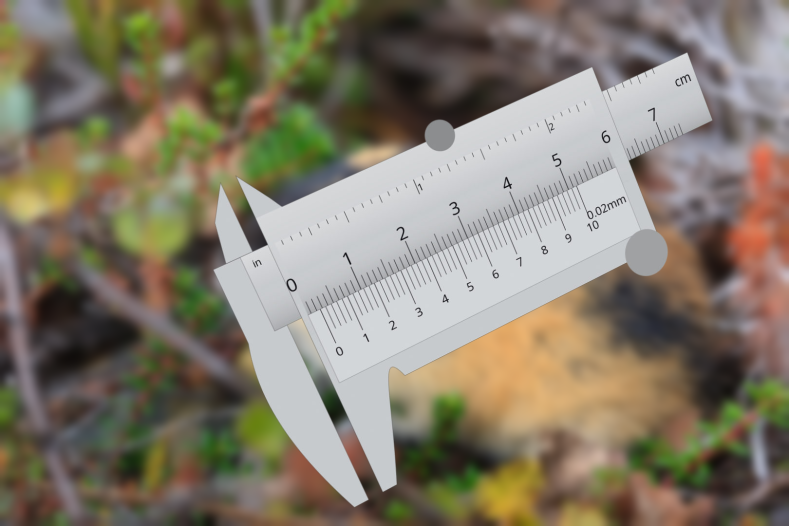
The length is {"value": 2.6, "unit": "mm"}
